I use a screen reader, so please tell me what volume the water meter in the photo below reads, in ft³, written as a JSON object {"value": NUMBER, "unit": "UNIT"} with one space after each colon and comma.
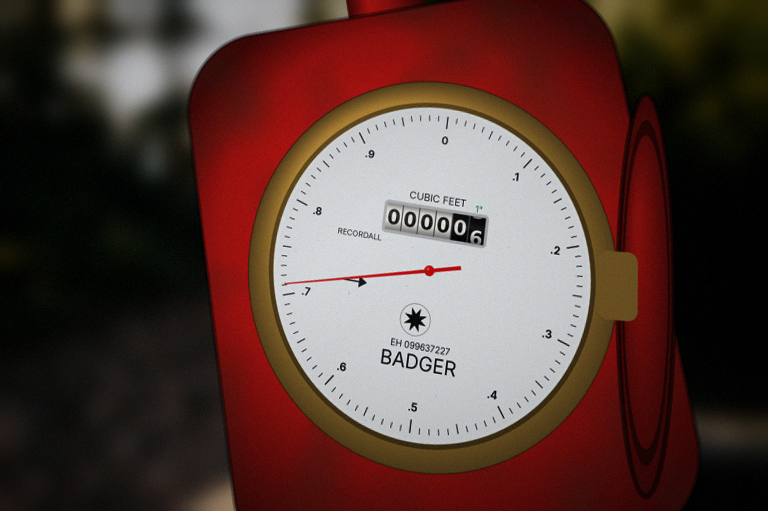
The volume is {"value": 5.71, "unit": "ft³"}
